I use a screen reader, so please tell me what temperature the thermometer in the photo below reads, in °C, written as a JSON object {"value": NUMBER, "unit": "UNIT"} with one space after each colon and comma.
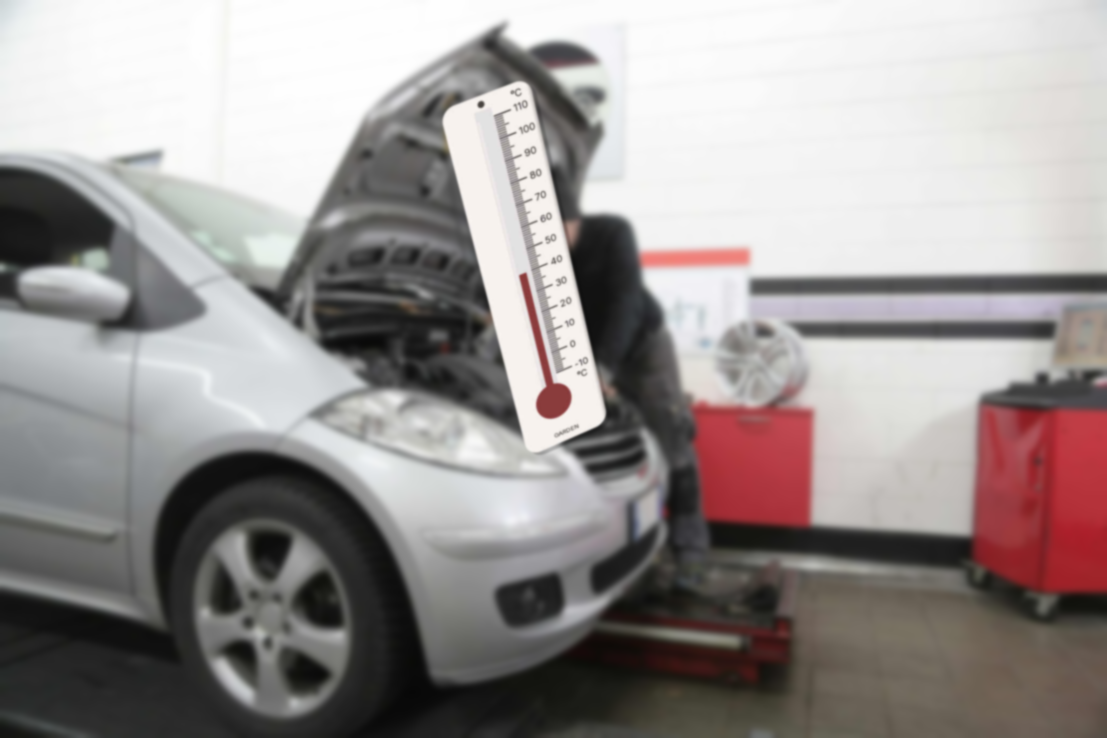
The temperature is {"value": 40, "unit": "°C"}
